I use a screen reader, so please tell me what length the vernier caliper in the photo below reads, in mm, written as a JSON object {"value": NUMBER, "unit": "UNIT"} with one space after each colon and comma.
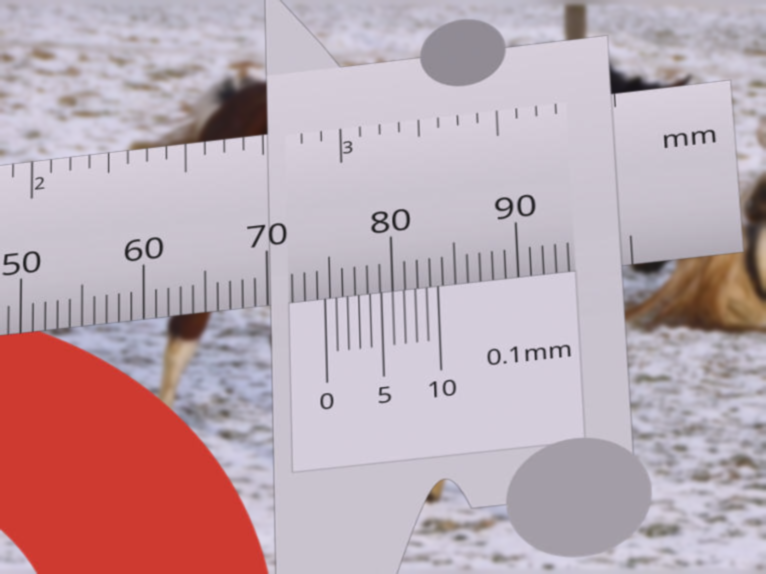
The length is {"value": 74.6, "unit": "mm"}
